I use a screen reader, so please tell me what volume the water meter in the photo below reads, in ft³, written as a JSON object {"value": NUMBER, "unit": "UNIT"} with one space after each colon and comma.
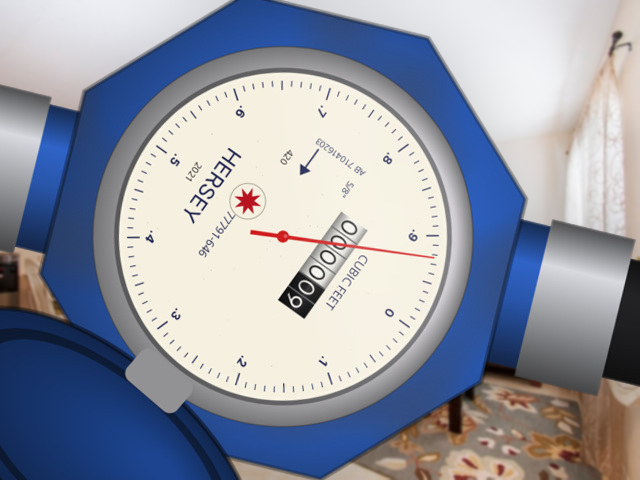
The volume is {"value": 8.92, "unit": "ft³"}
